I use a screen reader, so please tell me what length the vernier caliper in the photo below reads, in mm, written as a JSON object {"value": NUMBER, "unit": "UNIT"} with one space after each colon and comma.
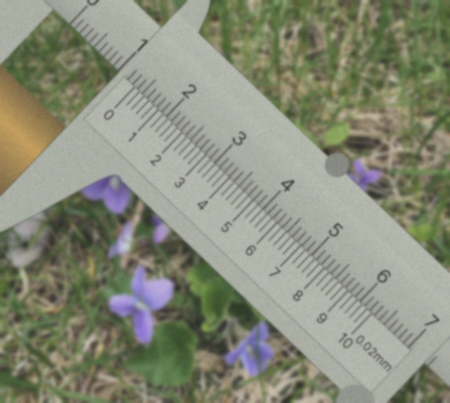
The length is {"value": 13.5, "unit": "mm"}
